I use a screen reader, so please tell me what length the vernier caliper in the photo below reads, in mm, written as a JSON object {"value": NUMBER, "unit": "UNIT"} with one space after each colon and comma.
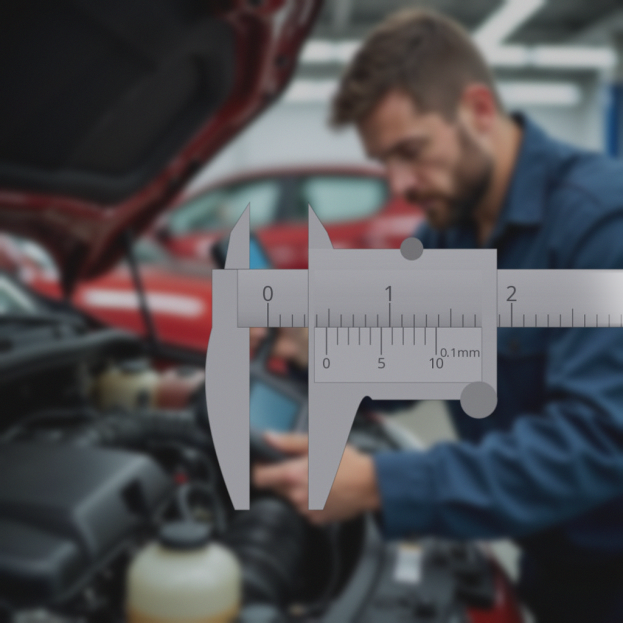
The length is {"value": 4.8, "unit": "mm"}
